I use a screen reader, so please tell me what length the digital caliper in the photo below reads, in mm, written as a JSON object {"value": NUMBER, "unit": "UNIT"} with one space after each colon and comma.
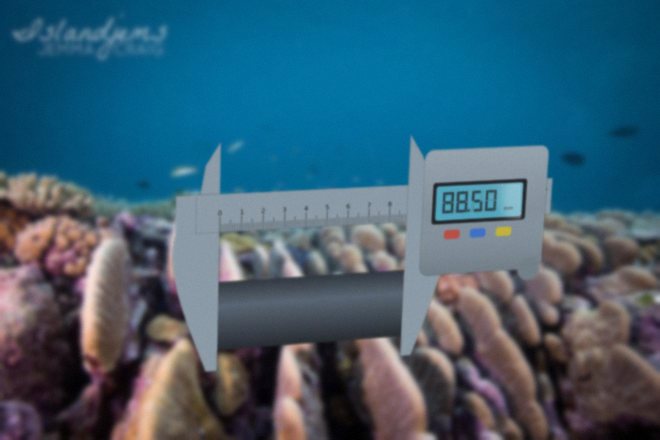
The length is {"value": 88.50, "unit": "mm"}
